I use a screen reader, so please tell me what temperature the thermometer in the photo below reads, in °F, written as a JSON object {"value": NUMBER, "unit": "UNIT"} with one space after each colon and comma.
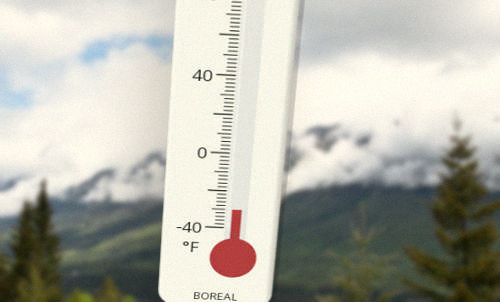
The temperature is {"value": -30, "unit": "°F"}
